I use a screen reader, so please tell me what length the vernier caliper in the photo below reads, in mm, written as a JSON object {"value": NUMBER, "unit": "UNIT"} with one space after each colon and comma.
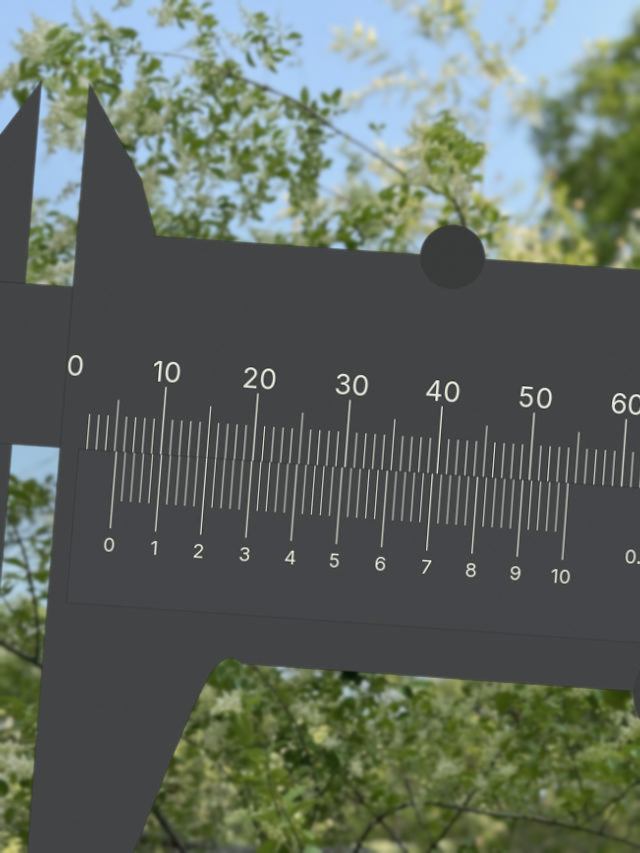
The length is {"value": 5.2, "unit": "mm"}
